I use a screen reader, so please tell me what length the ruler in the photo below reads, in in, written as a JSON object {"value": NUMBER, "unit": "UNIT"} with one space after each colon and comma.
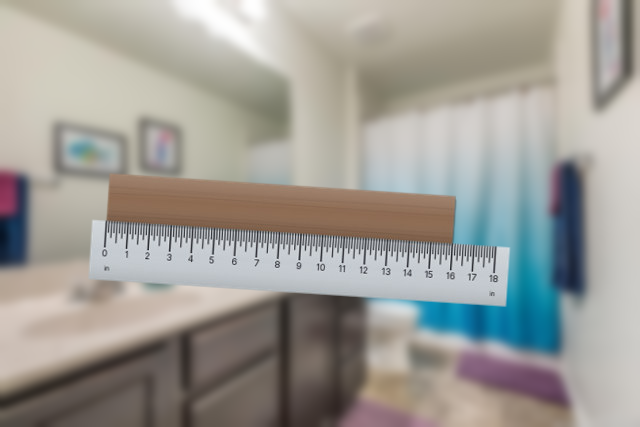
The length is {"value": 16, "unit": "in"}
